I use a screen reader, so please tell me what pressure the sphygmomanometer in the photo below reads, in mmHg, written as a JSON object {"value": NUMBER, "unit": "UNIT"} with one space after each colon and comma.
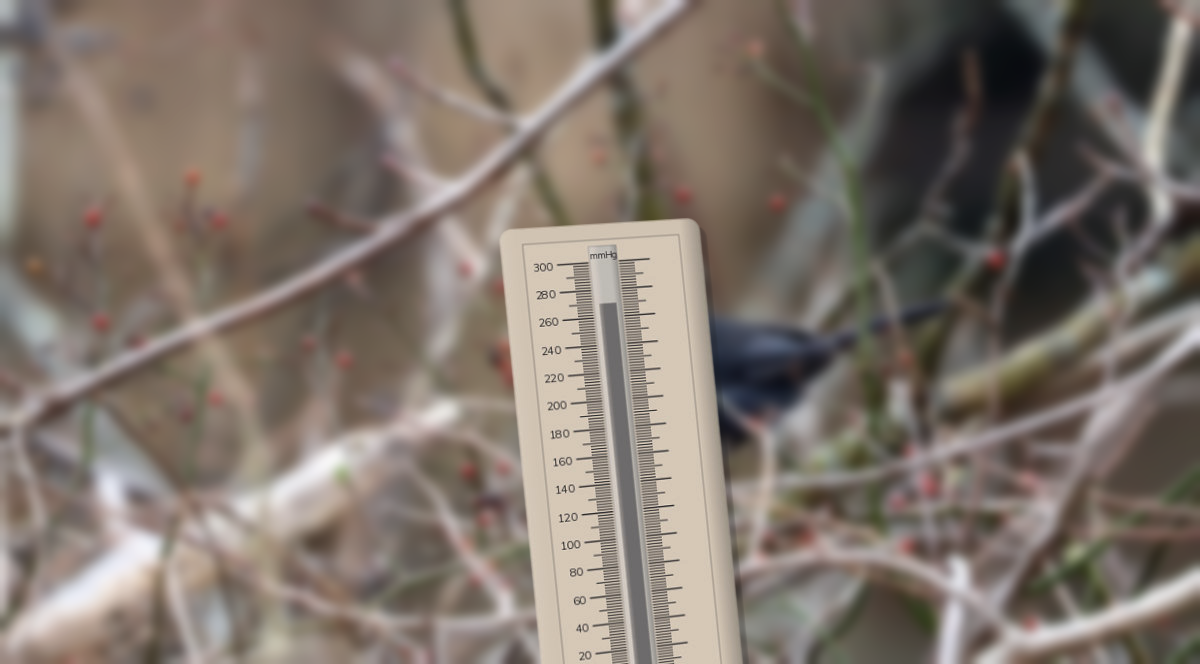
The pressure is {"value": 270, "unit": "mmHg"}
